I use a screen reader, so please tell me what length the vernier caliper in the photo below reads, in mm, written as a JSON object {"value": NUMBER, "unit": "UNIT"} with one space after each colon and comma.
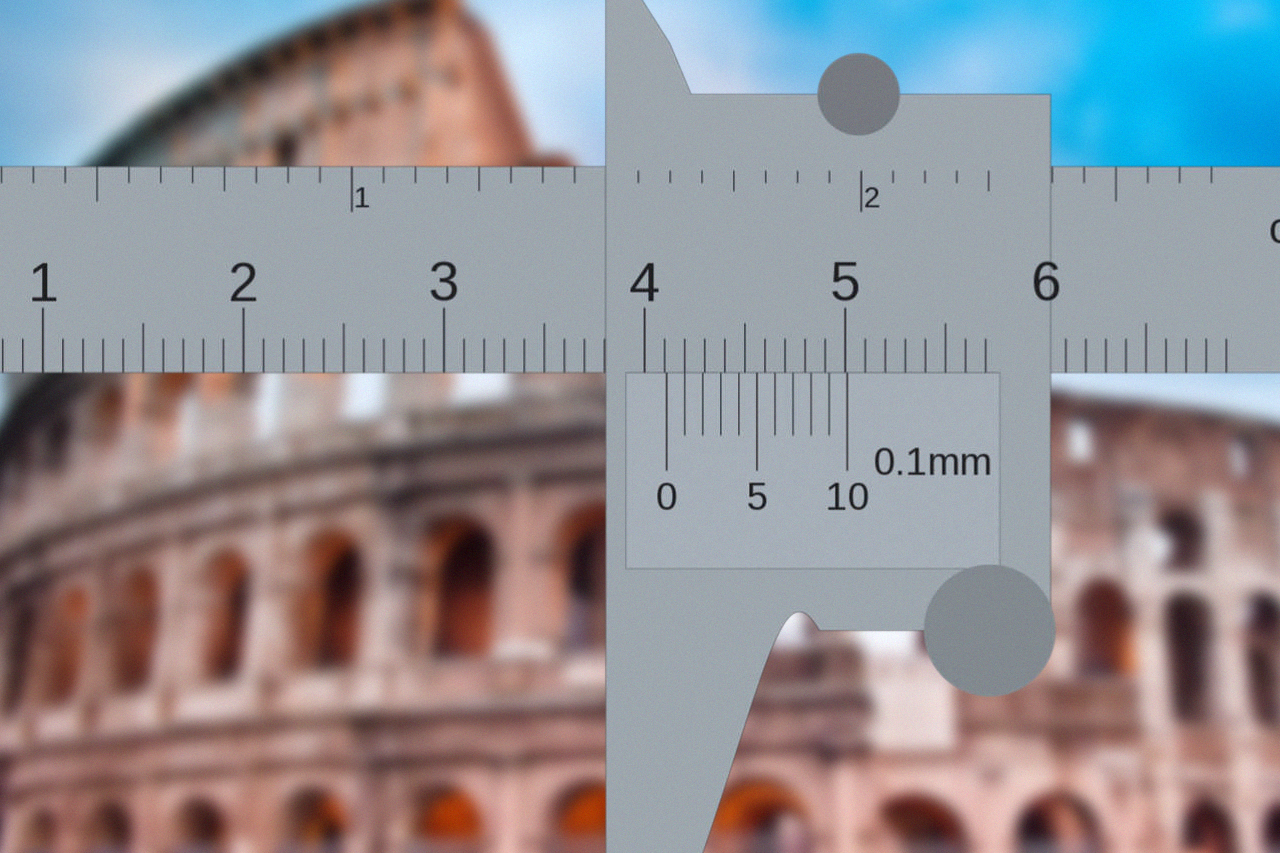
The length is {"value": 41.1, "unit": "mm"}
